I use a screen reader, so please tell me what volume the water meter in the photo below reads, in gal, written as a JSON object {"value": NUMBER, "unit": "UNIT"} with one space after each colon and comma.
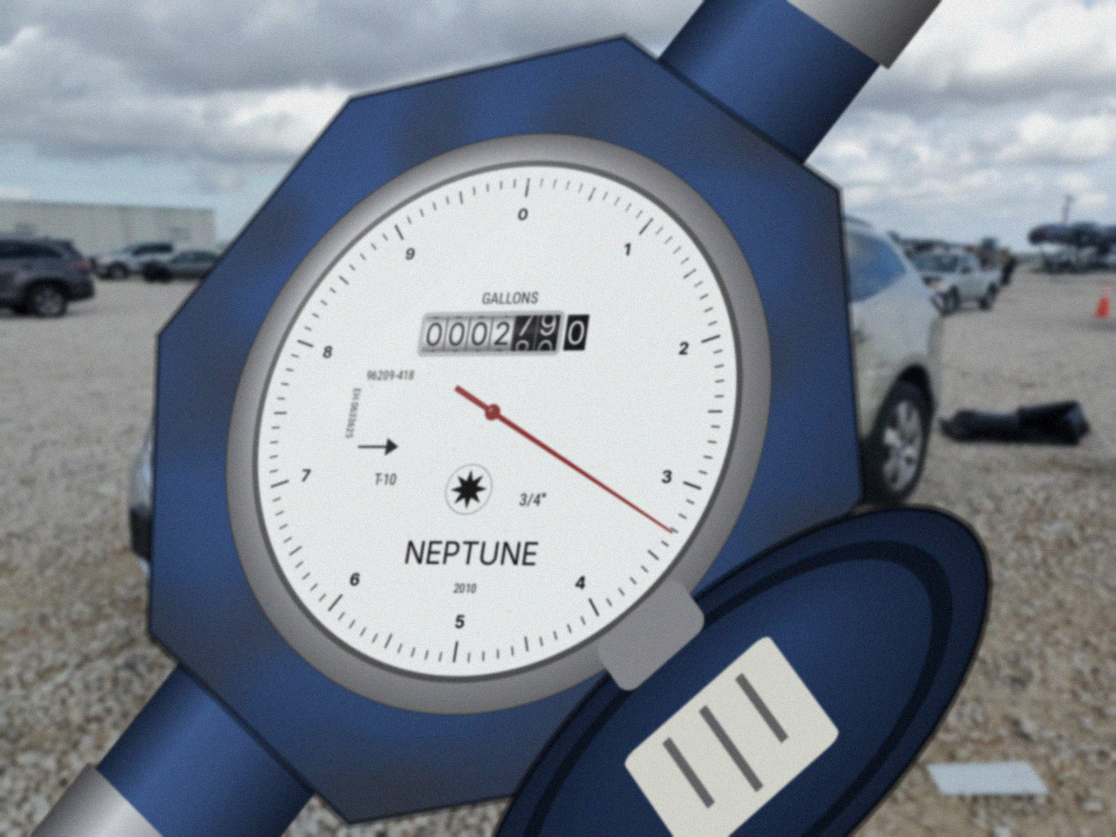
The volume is {"value": 2793.3, "unit": "gal"}
